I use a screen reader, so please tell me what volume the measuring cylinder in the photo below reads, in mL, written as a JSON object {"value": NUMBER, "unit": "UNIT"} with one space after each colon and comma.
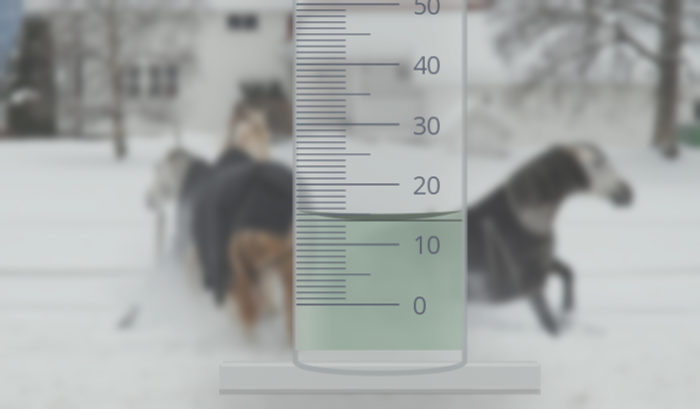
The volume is {"value": 14, "unit": "mL"}
